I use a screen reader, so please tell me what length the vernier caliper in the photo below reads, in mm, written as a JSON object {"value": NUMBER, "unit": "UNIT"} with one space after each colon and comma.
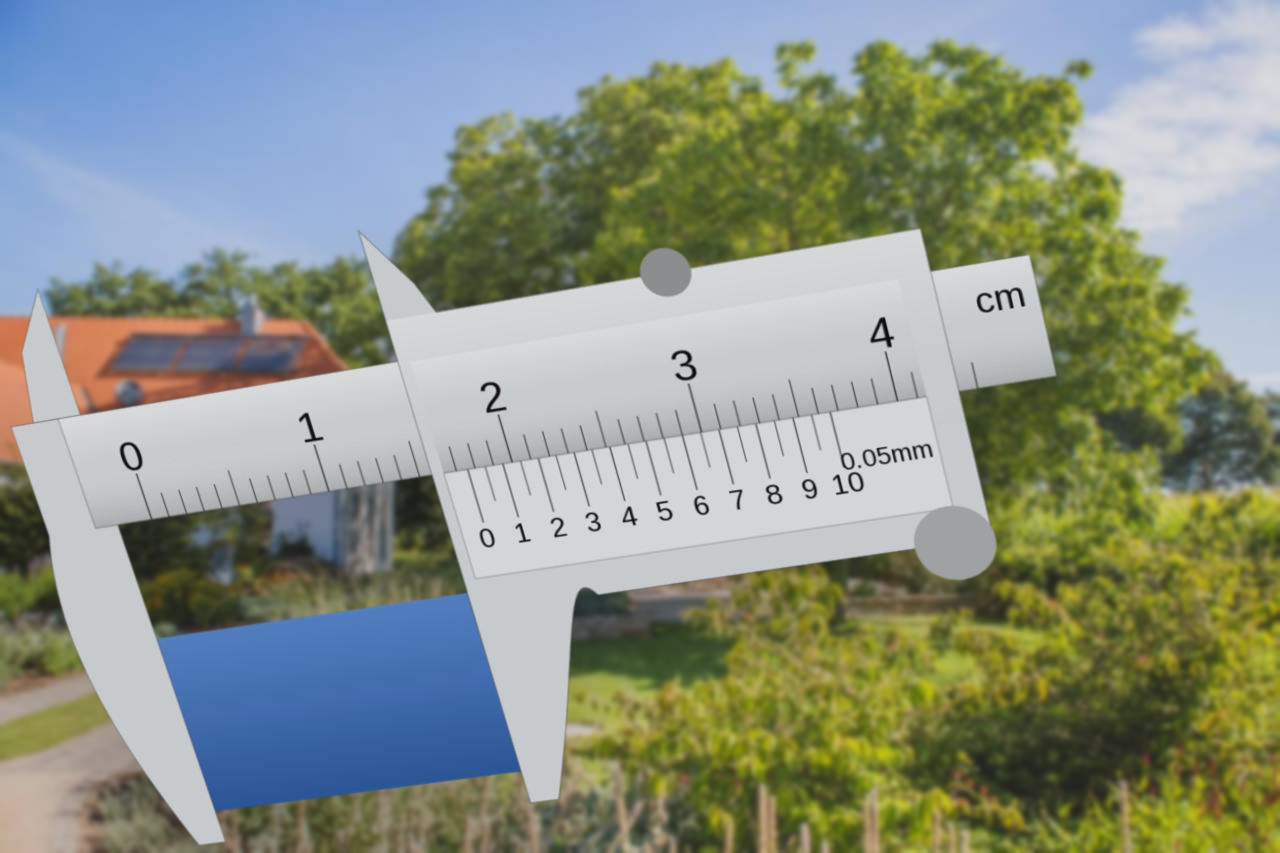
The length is {"value": 17.6, "unit": "mm"}
